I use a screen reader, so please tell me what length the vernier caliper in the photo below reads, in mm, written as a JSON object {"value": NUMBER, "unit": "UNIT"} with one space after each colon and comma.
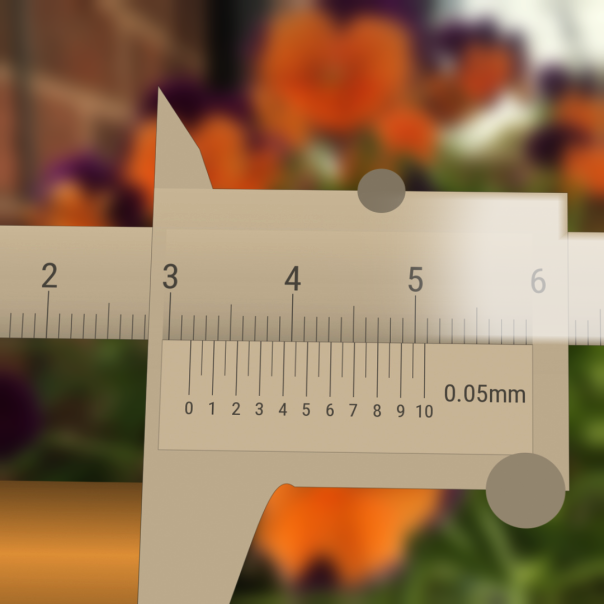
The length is {"value": 31.8, "unit": "mm"}
